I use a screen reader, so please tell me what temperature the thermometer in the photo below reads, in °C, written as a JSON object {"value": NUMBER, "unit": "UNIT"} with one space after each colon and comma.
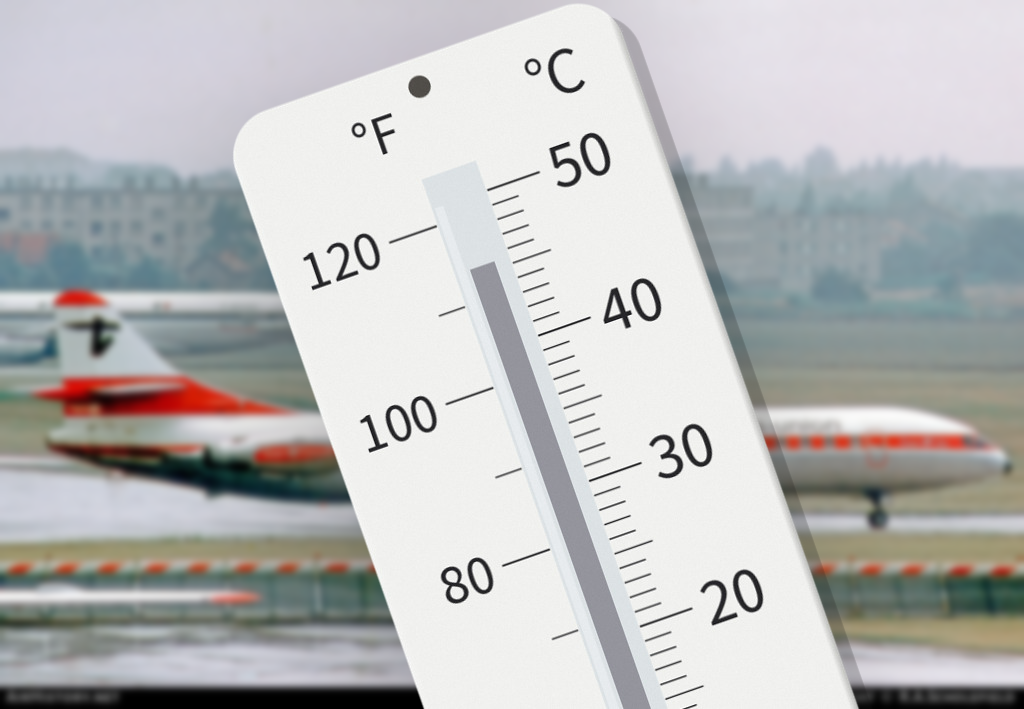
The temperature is {"value": 45.5, "unit": "°C"}
